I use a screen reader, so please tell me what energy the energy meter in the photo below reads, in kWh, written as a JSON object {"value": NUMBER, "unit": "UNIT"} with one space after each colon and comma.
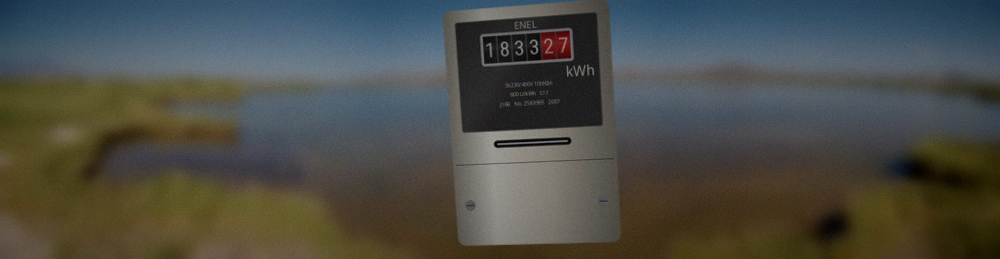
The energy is {"value": 1833.27, "unit": "kWh"}
